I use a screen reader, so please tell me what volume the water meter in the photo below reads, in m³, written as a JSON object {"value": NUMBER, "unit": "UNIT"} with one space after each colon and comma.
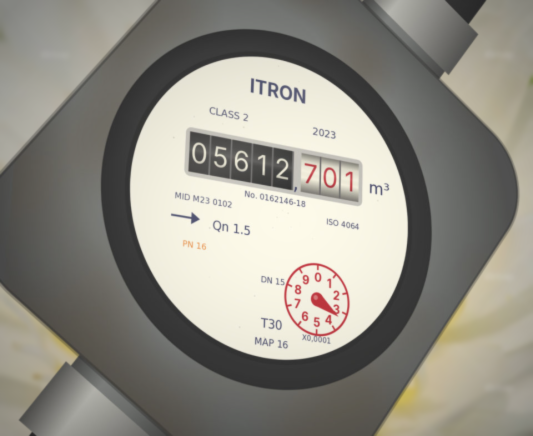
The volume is {"value": 5612.7013, "unit": "m³"}
